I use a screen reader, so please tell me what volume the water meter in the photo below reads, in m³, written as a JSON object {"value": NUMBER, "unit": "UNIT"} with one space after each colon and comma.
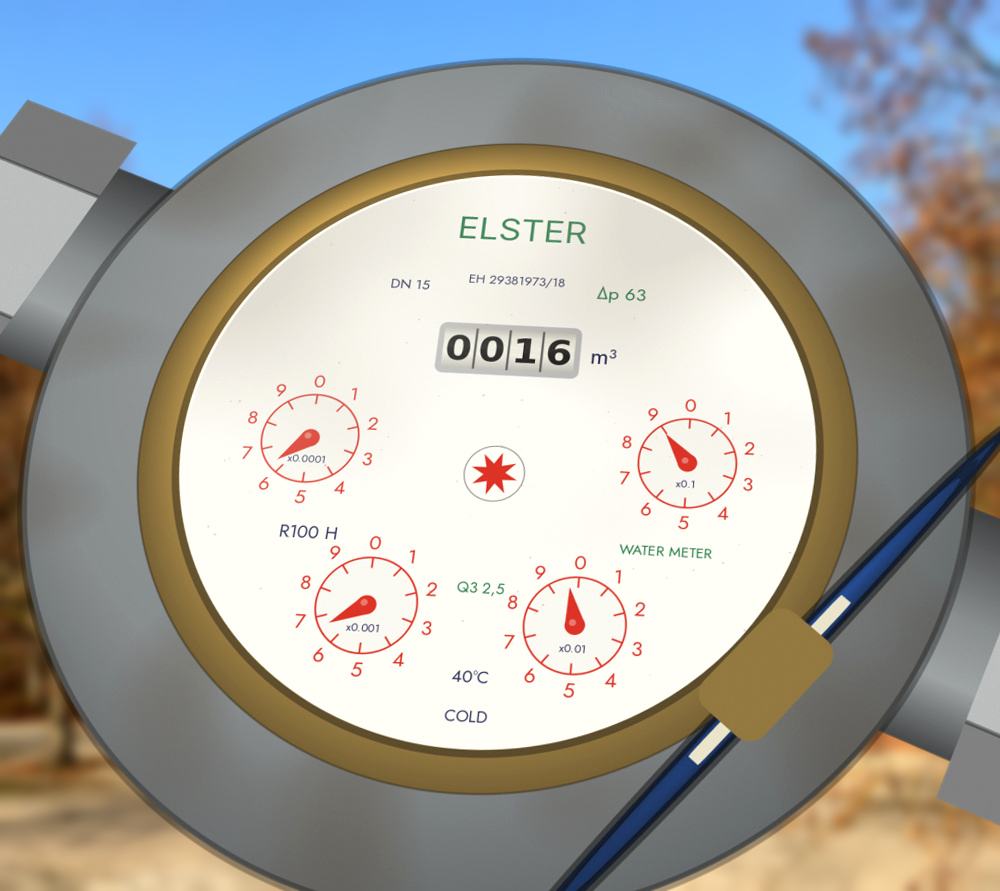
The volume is {"value": 16.8966, "unit": "m³"}
